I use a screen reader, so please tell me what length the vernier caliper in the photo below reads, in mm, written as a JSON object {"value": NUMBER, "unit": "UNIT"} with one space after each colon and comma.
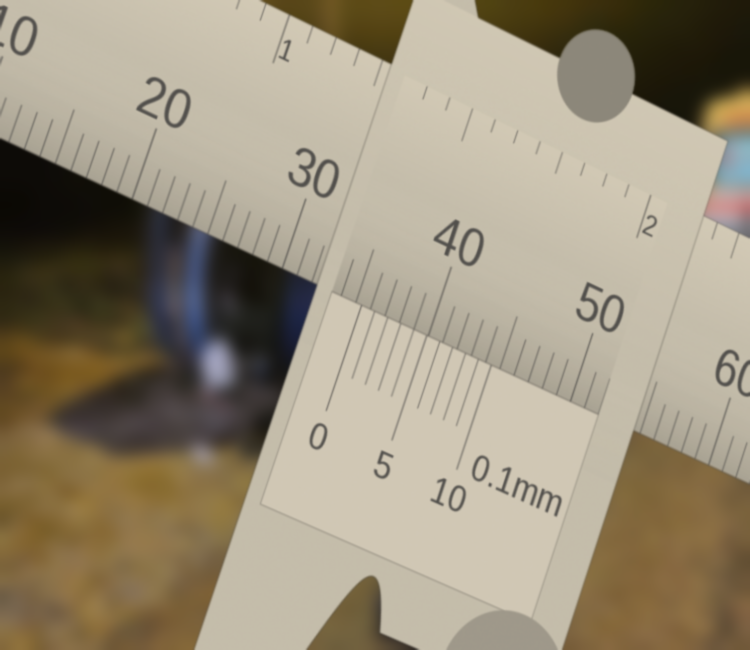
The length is {"value": 35.4, "unit": "mm"}
